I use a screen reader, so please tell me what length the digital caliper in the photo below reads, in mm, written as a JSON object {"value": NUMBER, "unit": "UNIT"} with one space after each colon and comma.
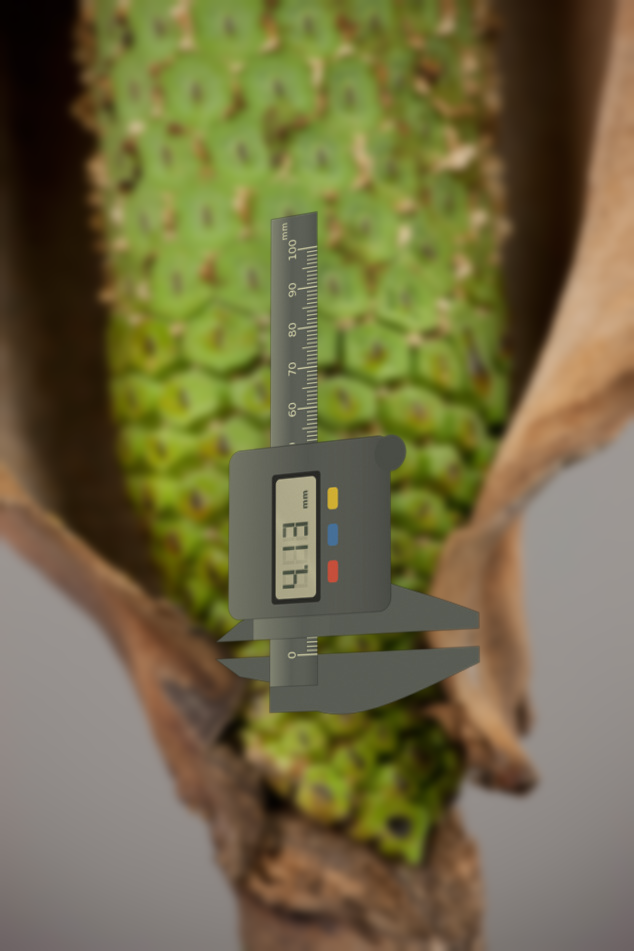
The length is {"value": 4.13, "unit": "mm"}
